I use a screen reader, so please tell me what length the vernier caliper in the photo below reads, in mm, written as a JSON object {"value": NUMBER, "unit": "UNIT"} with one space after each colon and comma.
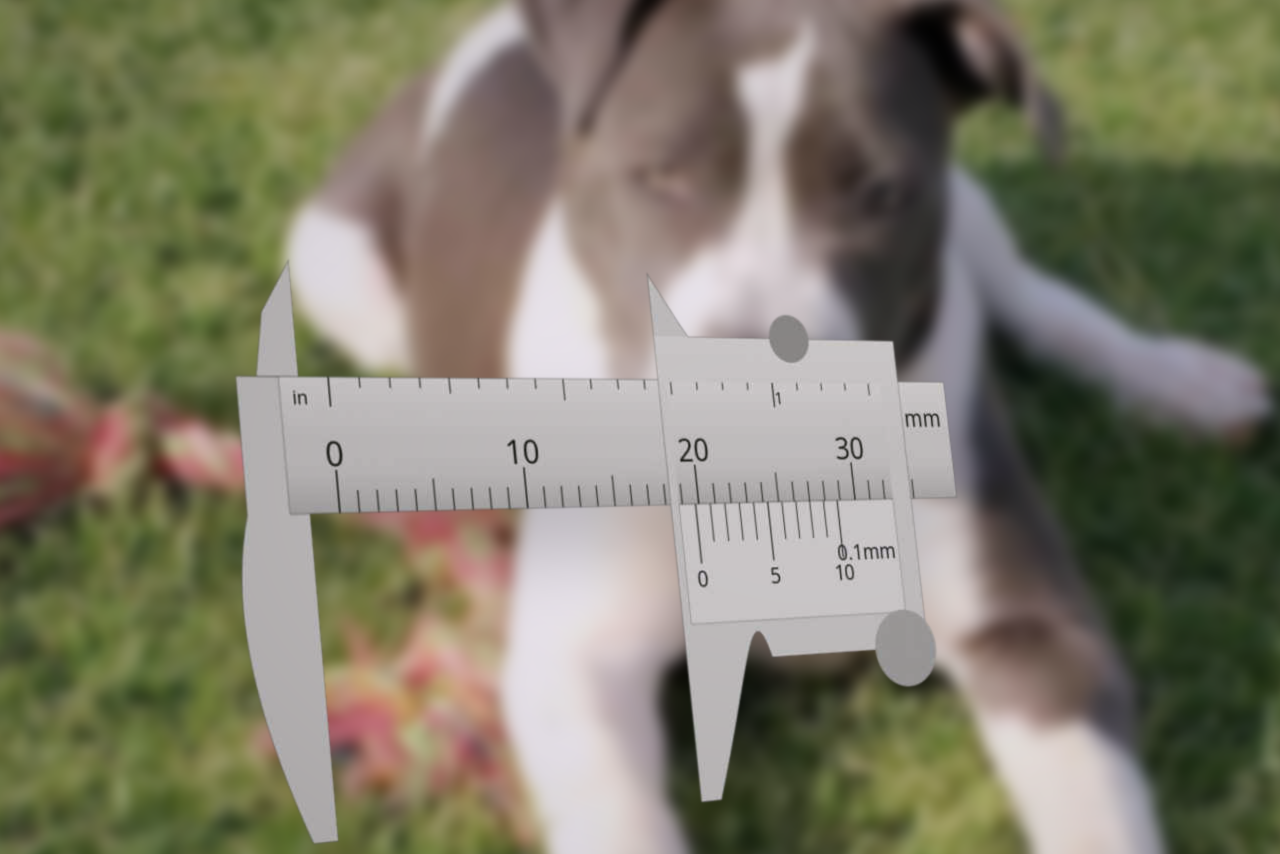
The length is {"value": 19.8, "unit": "mm"}
